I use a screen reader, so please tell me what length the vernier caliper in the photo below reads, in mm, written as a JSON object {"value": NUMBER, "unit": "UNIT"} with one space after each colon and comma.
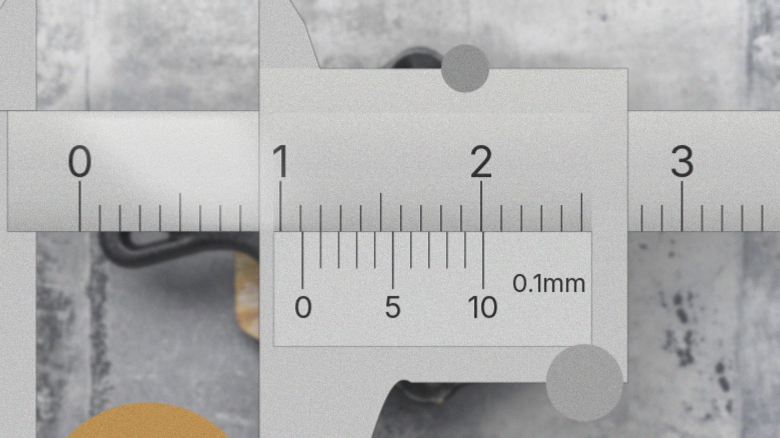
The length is {"value": 11.1, "unit": "mm"}
